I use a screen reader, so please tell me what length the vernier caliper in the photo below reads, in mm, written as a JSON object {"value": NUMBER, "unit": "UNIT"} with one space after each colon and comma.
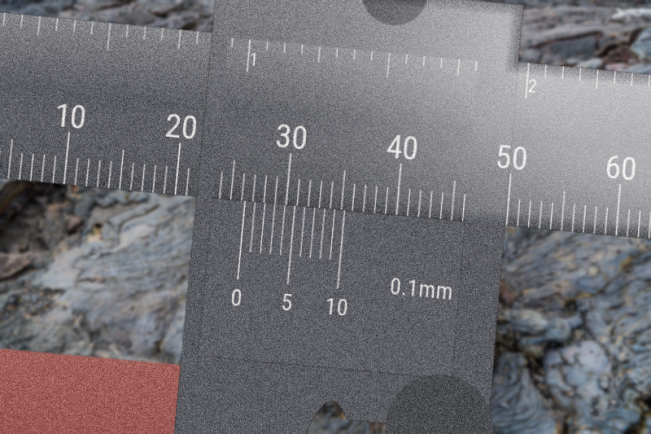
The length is {"value": 26.3, "unit": "mm"}
